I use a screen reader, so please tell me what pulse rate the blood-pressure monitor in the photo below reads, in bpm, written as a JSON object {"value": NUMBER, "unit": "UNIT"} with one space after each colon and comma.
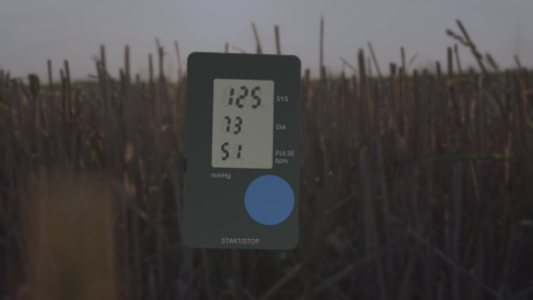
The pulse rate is {"value": 51, "unit": "bpm"}
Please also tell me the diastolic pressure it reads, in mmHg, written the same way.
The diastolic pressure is {"value": 73, "unit": "mmHg"}
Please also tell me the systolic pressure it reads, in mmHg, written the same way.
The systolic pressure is {"value": 125, "unit": "mmHg"}
